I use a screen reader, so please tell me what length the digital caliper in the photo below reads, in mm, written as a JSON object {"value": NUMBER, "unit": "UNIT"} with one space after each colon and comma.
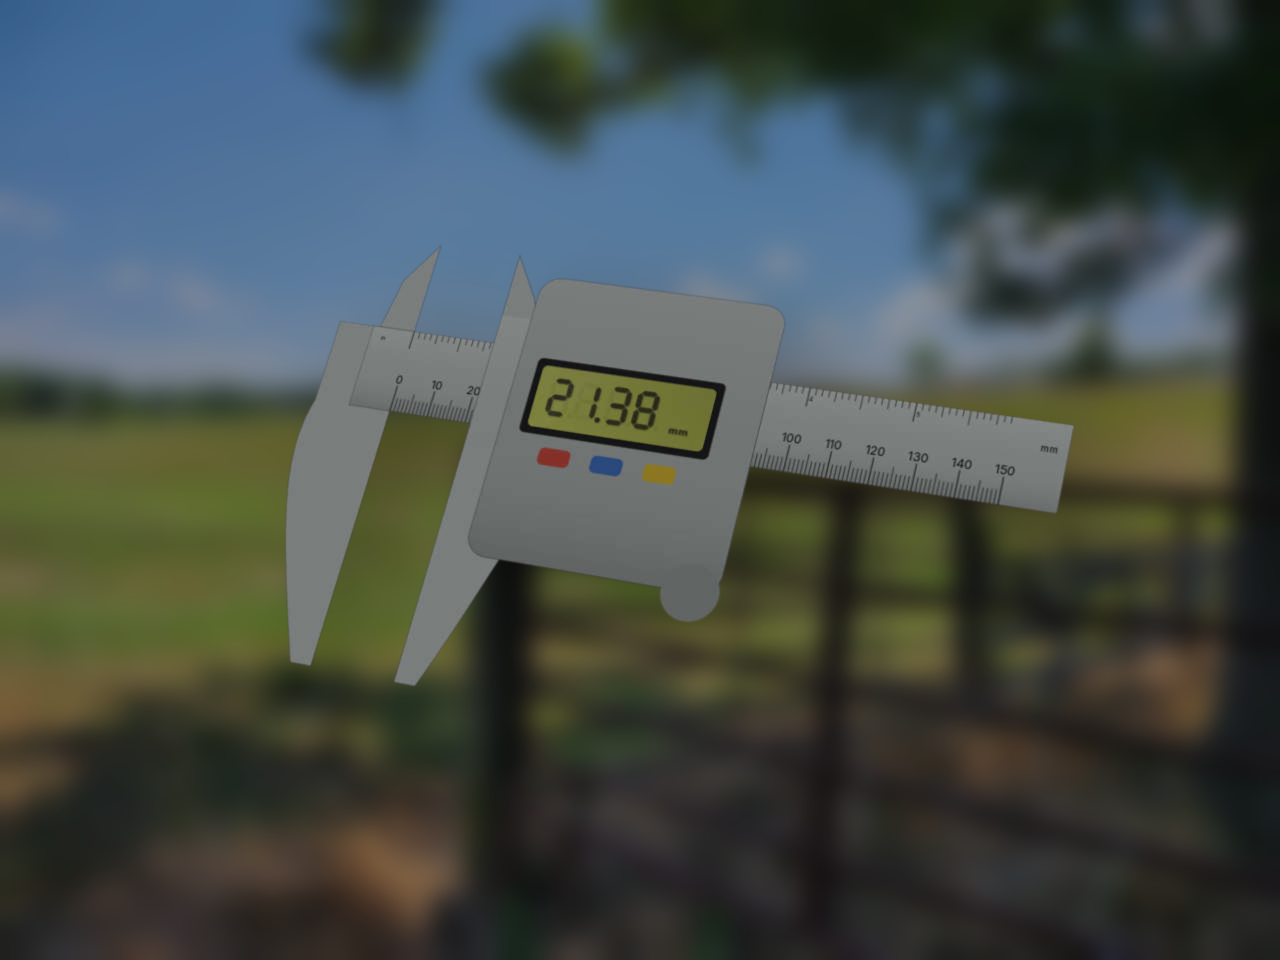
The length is {"value": 21.38, "unit": "mm"}
